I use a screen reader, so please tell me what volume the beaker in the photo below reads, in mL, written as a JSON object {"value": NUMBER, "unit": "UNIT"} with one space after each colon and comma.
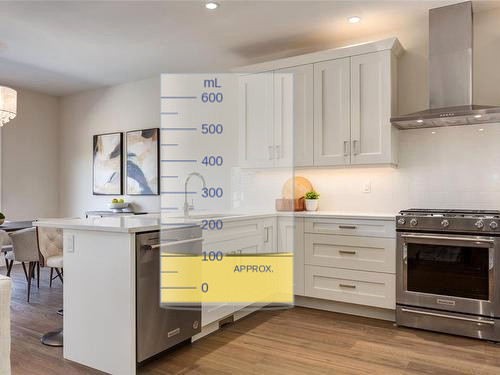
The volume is {"value": 100, "unit": "mL"}
